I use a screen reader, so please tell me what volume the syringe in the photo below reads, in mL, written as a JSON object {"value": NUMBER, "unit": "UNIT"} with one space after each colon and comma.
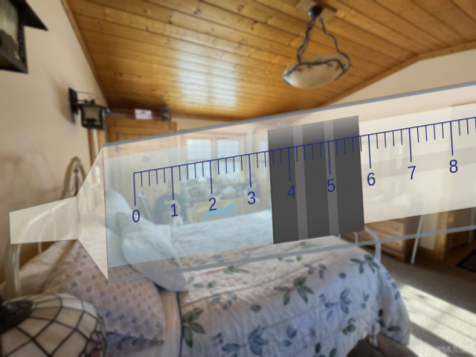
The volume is {"value": 3.5, "unit": "mL"}
